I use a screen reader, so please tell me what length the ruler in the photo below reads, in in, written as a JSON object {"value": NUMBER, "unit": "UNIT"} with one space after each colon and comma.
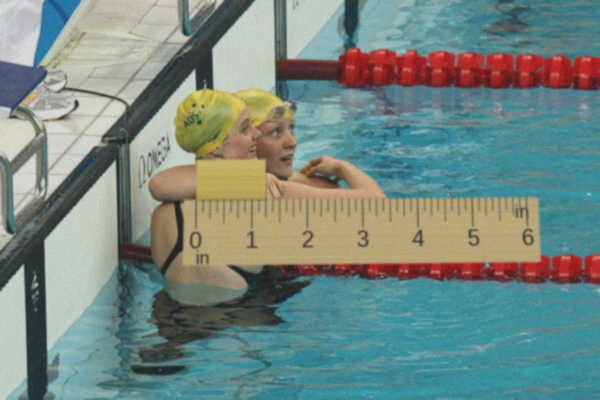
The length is {"value": 1.25, "unit": "in"}
